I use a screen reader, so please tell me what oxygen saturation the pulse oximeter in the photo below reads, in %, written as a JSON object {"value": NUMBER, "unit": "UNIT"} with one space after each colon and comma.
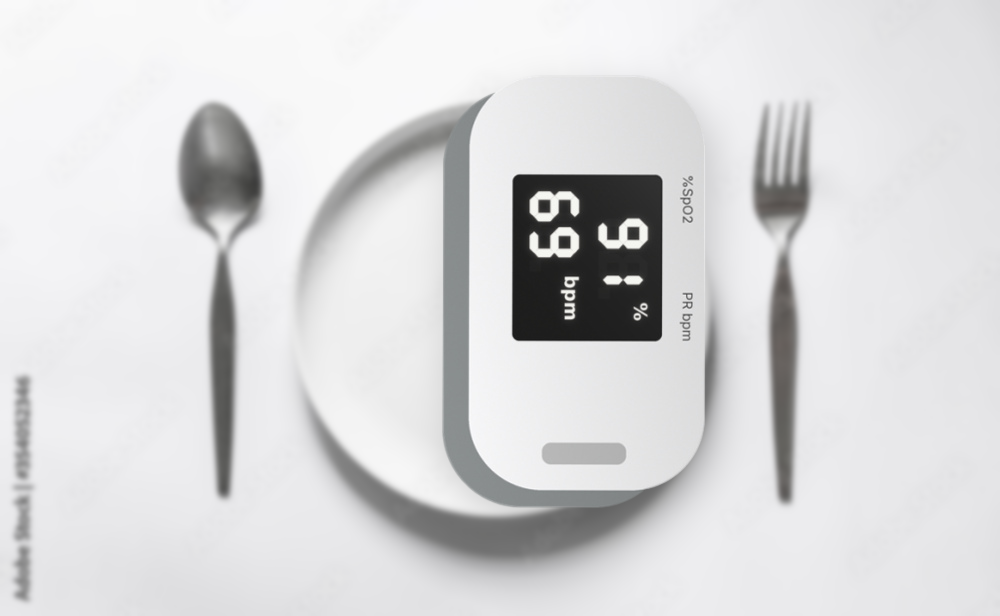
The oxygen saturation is {"value": 91, "unit": "%"}
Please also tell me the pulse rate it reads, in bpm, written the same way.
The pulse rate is {"value": 69, "unit": "bpm"}
